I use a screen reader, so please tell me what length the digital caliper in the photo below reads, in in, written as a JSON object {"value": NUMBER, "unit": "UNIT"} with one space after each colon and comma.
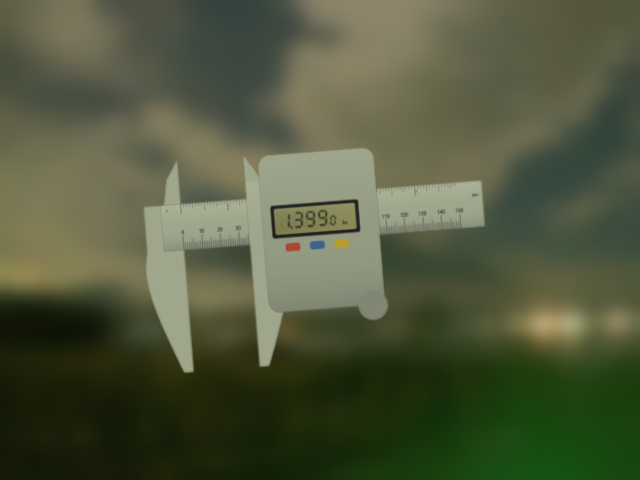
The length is {"value": 1.3990, "unit": "in"}
